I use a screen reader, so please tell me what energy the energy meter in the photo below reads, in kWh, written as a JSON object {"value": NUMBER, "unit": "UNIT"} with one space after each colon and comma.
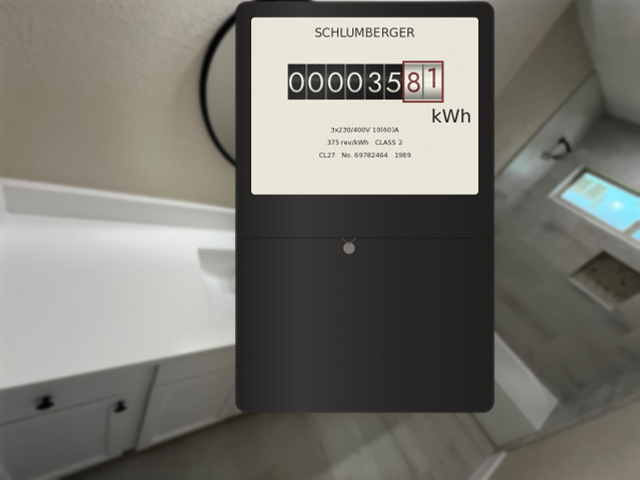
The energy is {"value": 35.81, "unit": "kWh"}
